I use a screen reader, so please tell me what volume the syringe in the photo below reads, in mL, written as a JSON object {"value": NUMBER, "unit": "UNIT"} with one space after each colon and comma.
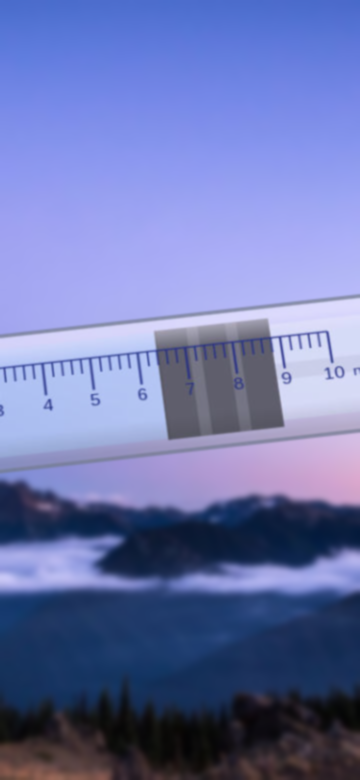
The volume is {"value": 6.4, "unit": "mL"}
